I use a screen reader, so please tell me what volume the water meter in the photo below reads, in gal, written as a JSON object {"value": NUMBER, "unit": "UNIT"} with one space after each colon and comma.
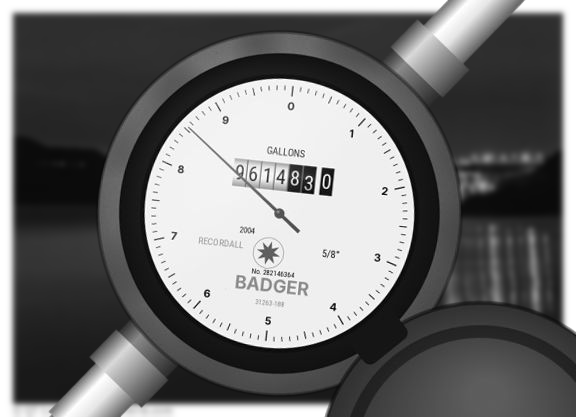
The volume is {"value": 9614828.5, "unit": "gal"}
